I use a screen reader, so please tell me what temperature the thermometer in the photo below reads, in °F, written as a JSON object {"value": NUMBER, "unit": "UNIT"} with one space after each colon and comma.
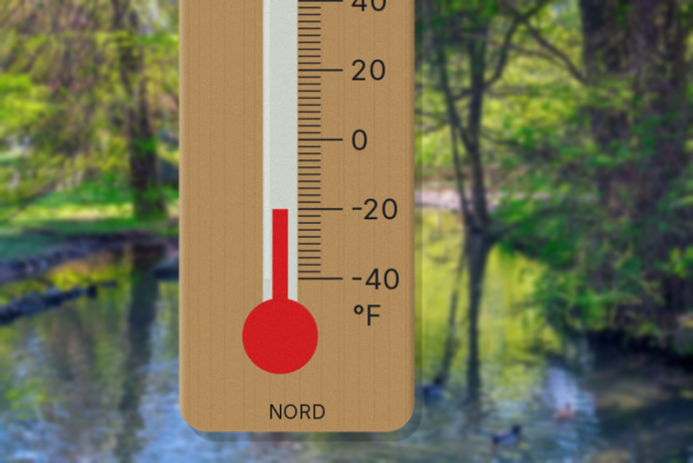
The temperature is {"value": -20, "unit": "°F"}
